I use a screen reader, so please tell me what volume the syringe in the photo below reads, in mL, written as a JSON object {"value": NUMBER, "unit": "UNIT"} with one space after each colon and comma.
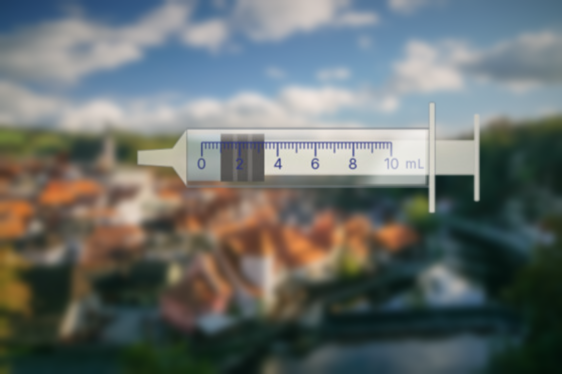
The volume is {"value": 1, "unit": "mL"}
